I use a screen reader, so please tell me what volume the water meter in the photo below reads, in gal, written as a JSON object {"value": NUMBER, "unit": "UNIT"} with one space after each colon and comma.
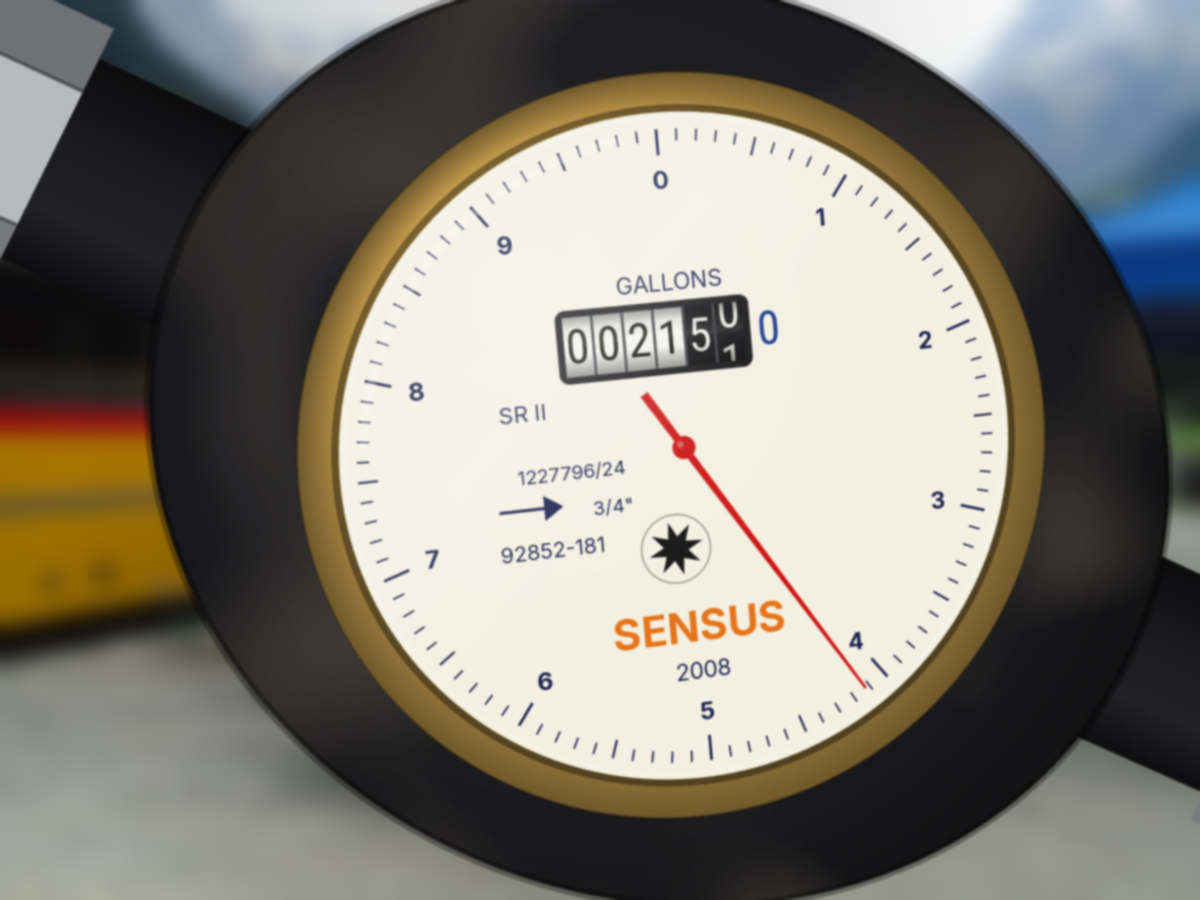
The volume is {"value": 21504.1, "unit": "gal"}
